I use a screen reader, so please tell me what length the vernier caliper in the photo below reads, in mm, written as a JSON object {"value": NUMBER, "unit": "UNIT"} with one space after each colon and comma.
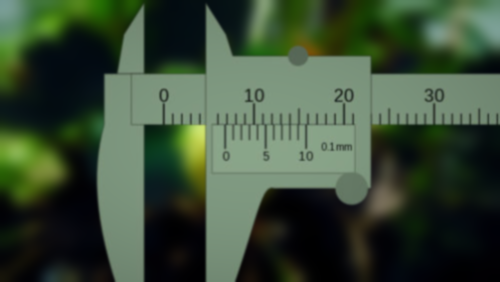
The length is {"value": 6.8, "unit": "mm"}
